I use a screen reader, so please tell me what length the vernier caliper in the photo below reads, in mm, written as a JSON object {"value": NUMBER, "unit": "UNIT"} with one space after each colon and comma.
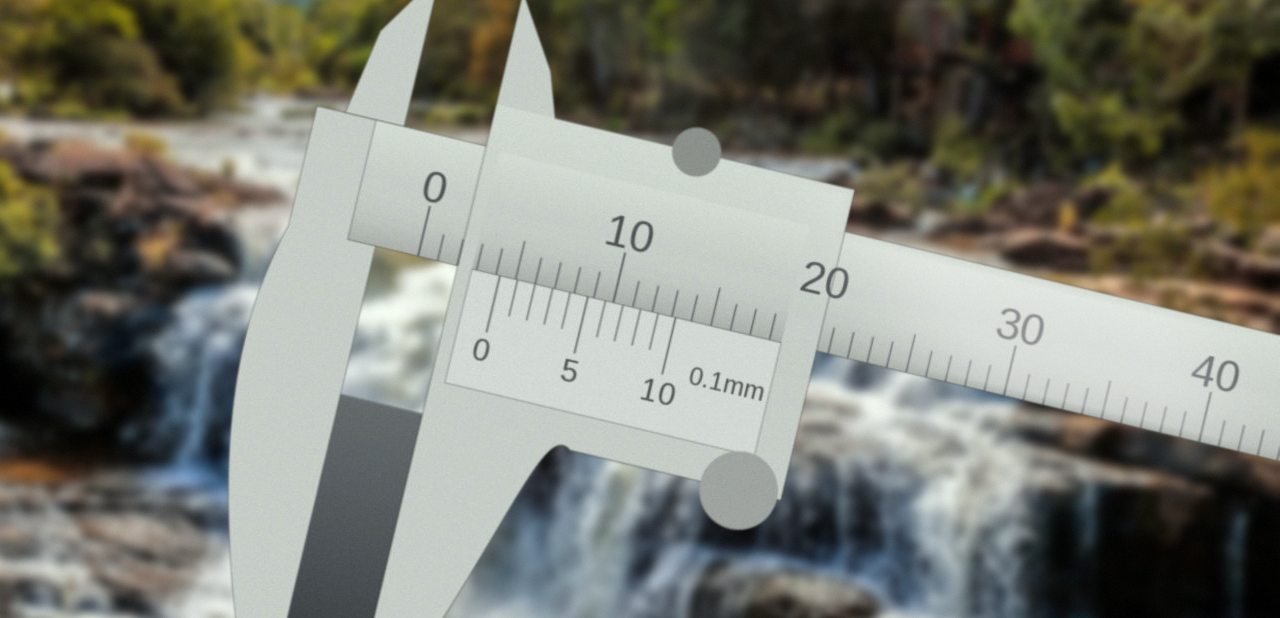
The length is {"value": 4.2, "unit": "mm"}
